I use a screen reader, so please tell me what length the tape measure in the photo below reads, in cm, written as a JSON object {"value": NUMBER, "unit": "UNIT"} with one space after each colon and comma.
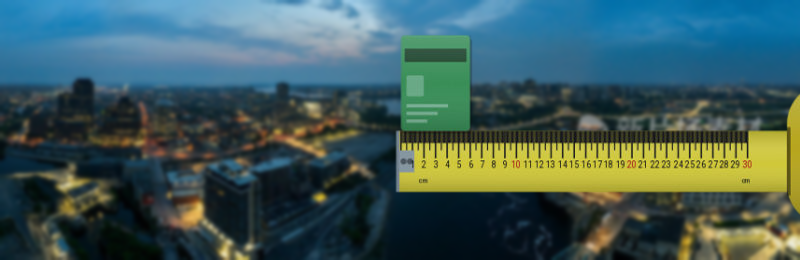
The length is {"value": 6, "unit": "cm"}
